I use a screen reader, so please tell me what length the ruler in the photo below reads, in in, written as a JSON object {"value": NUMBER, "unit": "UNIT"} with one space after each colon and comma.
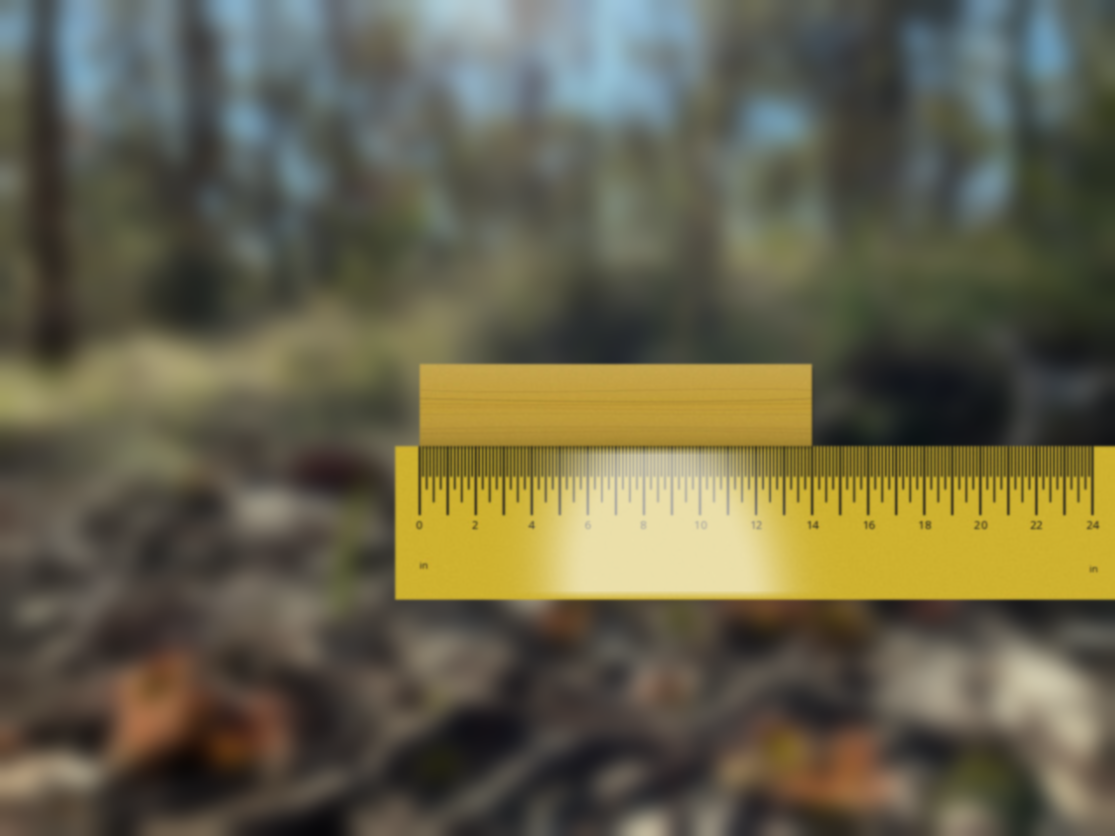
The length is {"value": 14, "unit": "in"}
